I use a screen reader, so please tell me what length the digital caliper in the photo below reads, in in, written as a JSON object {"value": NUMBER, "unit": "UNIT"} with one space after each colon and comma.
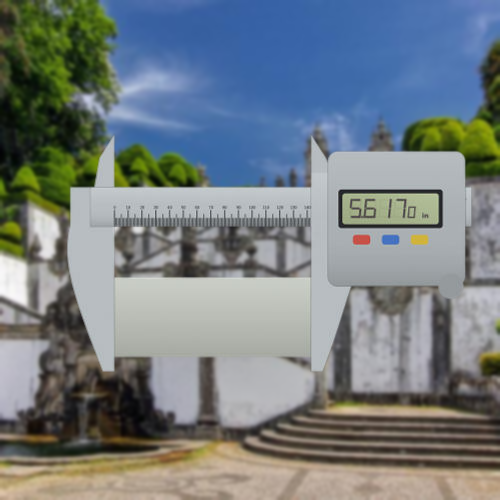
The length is {"value": 5.6170, "unit": "in"}
